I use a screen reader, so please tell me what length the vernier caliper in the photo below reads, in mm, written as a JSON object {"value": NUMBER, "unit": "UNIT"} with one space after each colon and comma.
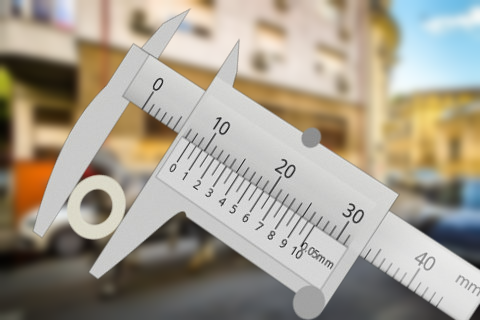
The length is {"value": 7.8, "unit": "mm"}
